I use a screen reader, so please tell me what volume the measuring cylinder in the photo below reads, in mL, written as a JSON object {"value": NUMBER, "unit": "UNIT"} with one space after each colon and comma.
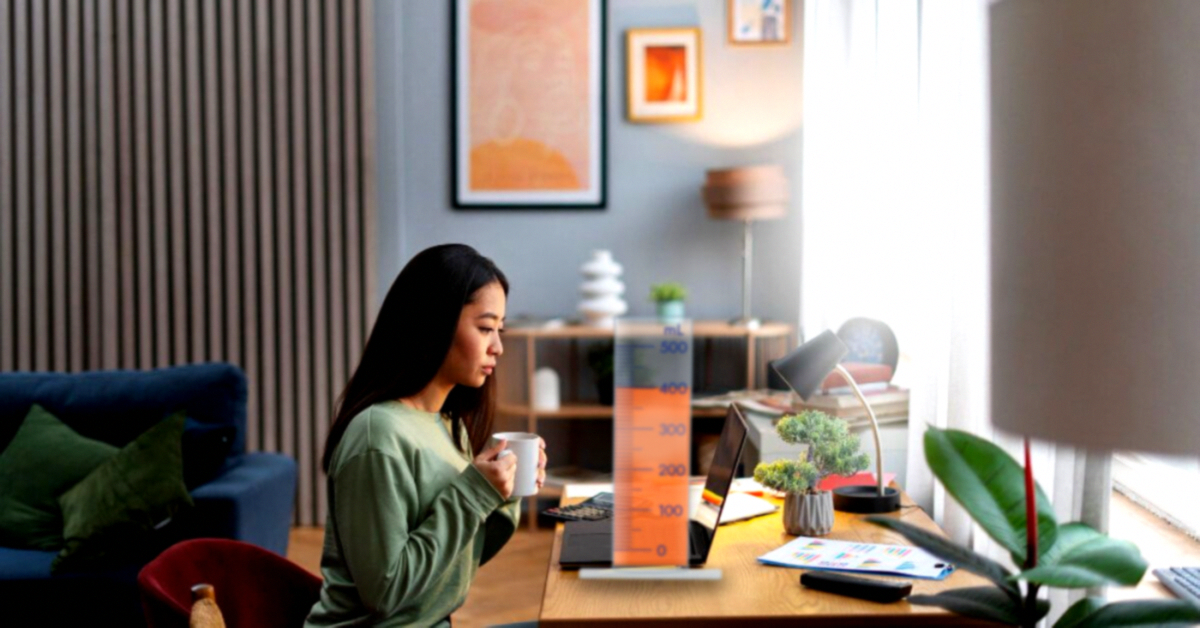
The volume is {"value": 400, "unit": "mL"}
